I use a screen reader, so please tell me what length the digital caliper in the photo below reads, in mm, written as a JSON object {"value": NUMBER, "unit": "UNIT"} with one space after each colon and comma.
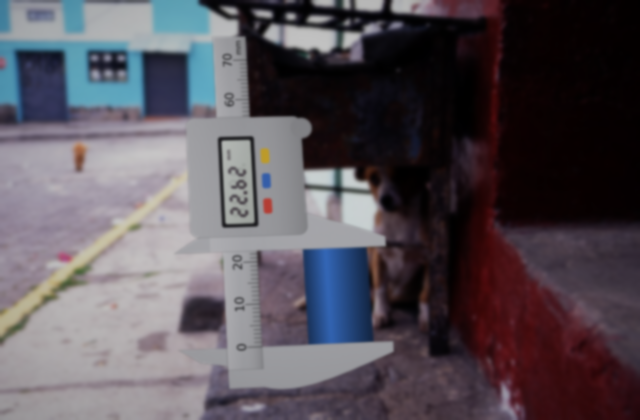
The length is {"value": 22.62, "unit": "mm"}
